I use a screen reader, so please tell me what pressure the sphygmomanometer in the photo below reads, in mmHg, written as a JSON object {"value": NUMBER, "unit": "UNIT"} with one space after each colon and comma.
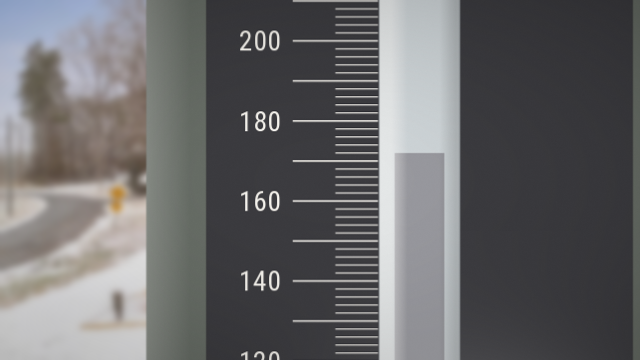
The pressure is {"value": 172, "unit": "mmHg"}
